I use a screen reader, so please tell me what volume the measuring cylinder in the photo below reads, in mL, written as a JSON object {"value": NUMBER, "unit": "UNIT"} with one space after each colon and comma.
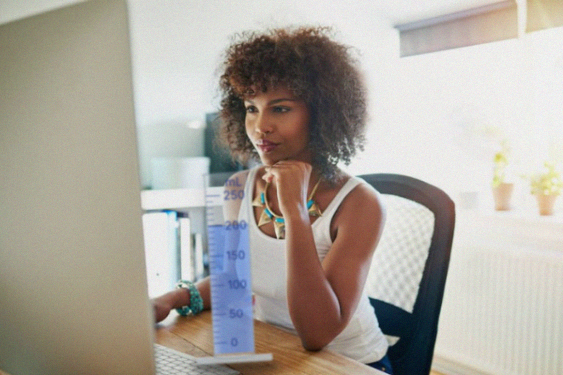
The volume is {"value": 200, "unit": "mL"}
